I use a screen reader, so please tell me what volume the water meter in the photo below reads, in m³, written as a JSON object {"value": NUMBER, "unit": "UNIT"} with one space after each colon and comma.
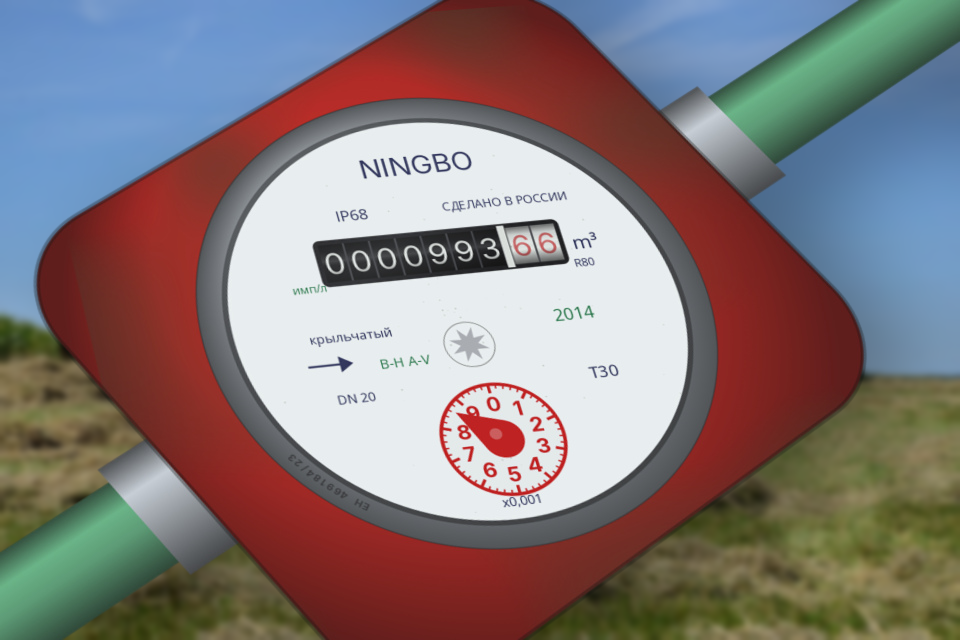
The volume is {"value": 993.668, "unit": "m³"}
